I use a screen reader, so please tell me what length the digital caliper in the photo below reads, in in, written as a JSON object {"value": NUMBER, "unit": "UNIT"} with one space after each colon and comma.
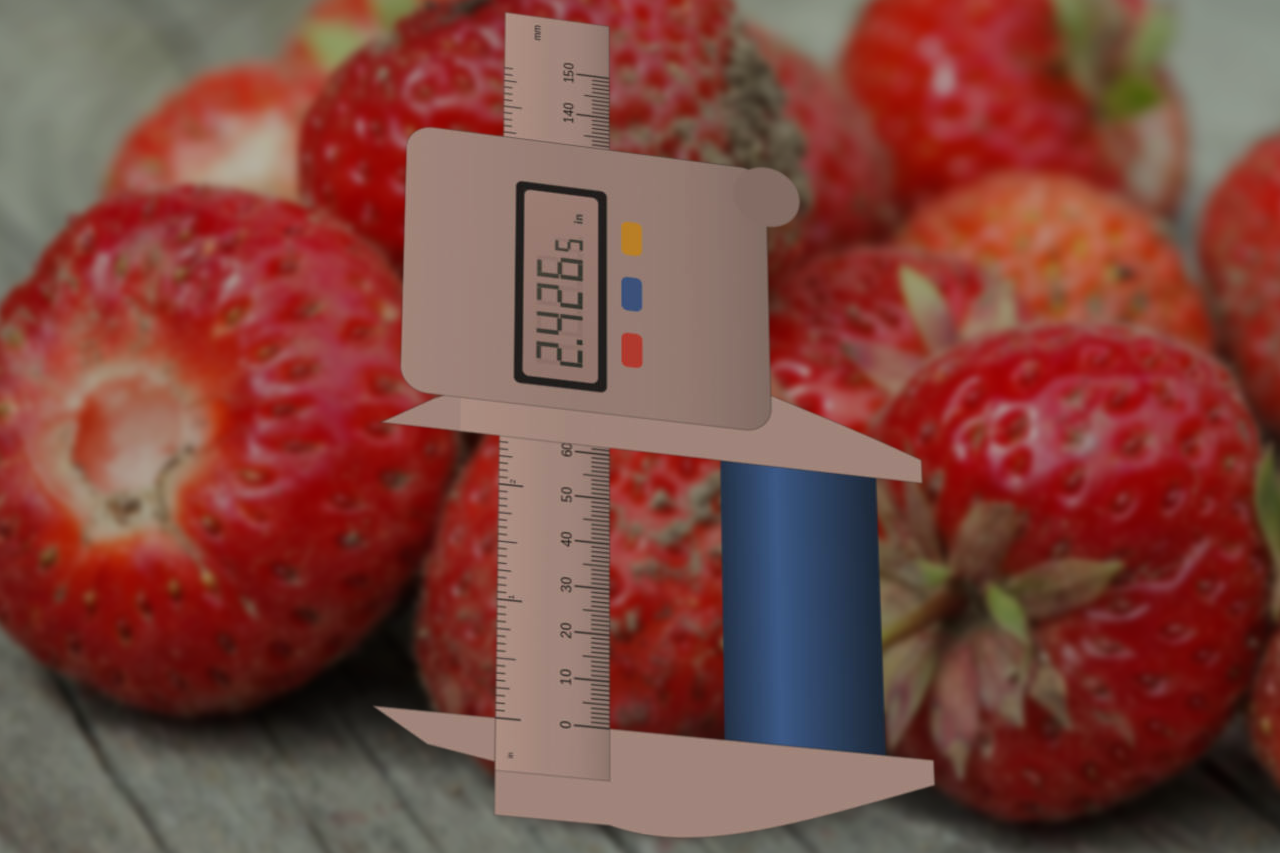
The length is {"value": 2.4265, "unit": "in"}
